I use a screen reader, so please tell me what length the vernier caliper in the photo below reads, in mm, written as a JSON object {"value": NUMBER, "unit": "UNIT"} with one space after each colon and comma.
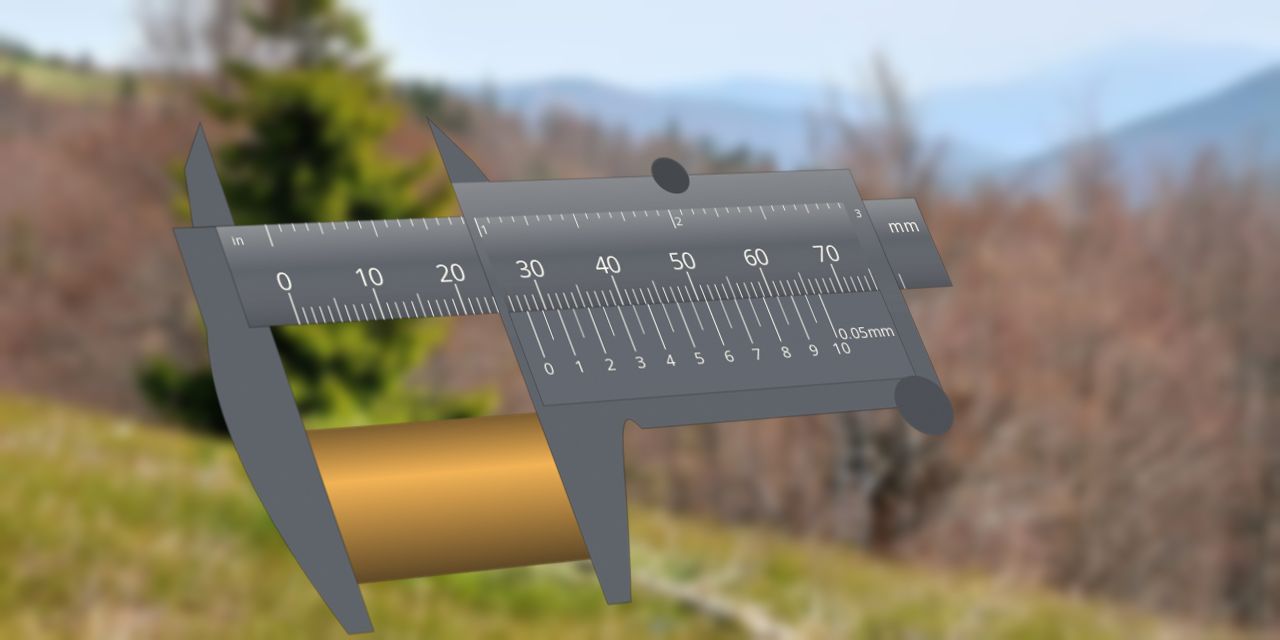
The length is {"value": 27.6, "unit": "mm"}
